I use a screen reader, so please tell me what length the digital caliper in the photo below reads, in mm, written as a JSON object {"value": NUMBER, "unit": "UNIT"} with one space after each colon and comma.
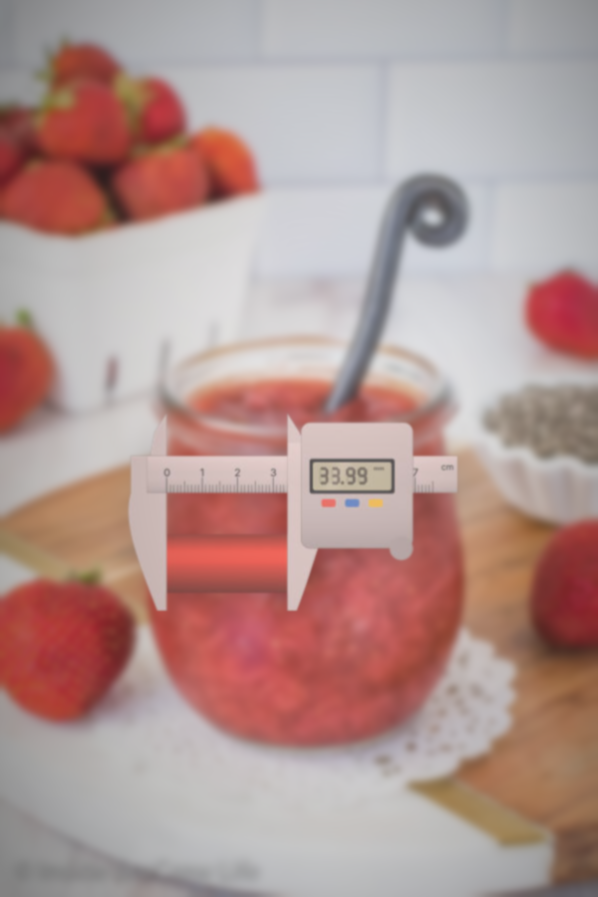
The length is {"value": 33.99, "unit": "mm"}
